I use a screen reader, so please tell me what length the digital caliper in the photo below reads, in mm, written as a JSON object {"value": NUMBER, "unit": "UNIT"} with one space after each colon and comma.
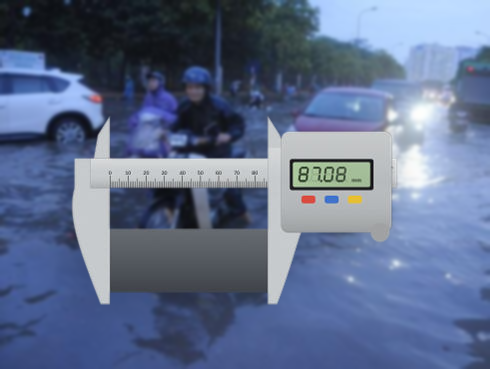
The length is {"value": 87.08, "unit": "mm"}
